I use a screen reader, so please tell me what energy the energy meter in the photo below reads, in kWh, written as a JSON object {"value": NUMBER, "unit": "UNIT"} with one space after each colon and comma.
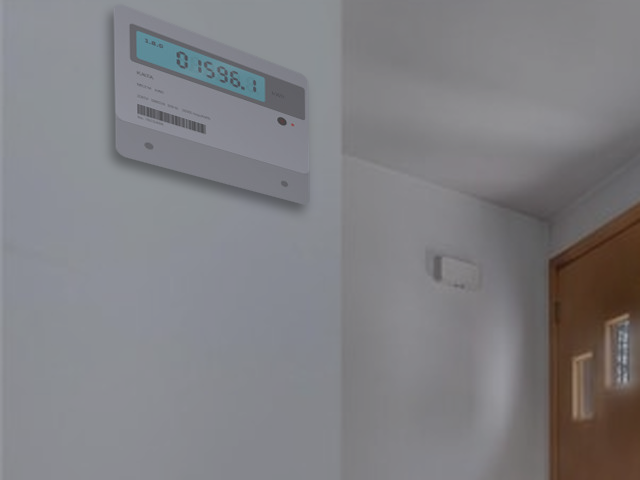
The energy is {"value": 1596.1, "unit": "kWh"}
